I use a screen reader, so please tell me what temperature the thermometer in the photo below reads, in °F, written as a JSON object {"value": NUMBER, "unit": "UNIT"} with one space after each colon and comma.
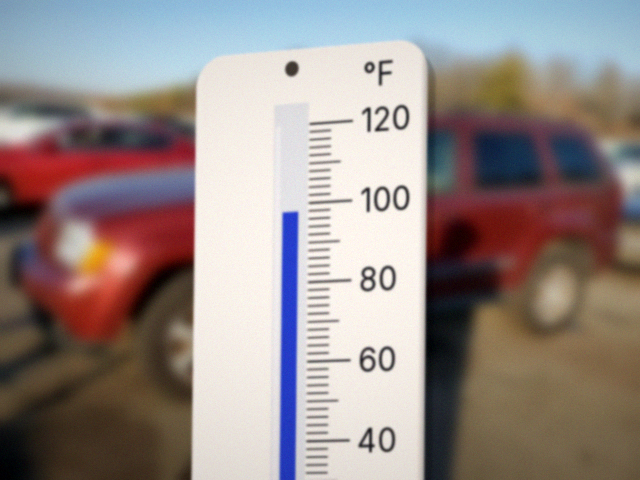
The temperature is {"value": 98, "unit": "°F"}
